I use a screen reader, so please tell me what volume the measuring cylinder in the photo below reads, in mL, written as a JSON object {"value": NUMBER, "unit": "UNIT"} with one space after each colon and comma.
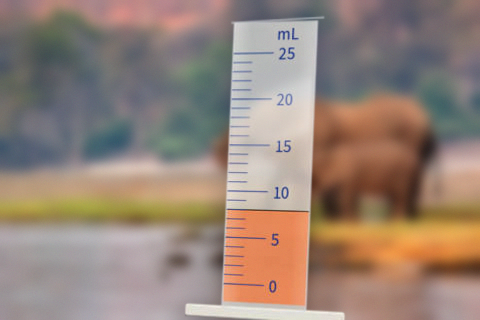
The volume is {"value": 8, "unit": "mL"}
